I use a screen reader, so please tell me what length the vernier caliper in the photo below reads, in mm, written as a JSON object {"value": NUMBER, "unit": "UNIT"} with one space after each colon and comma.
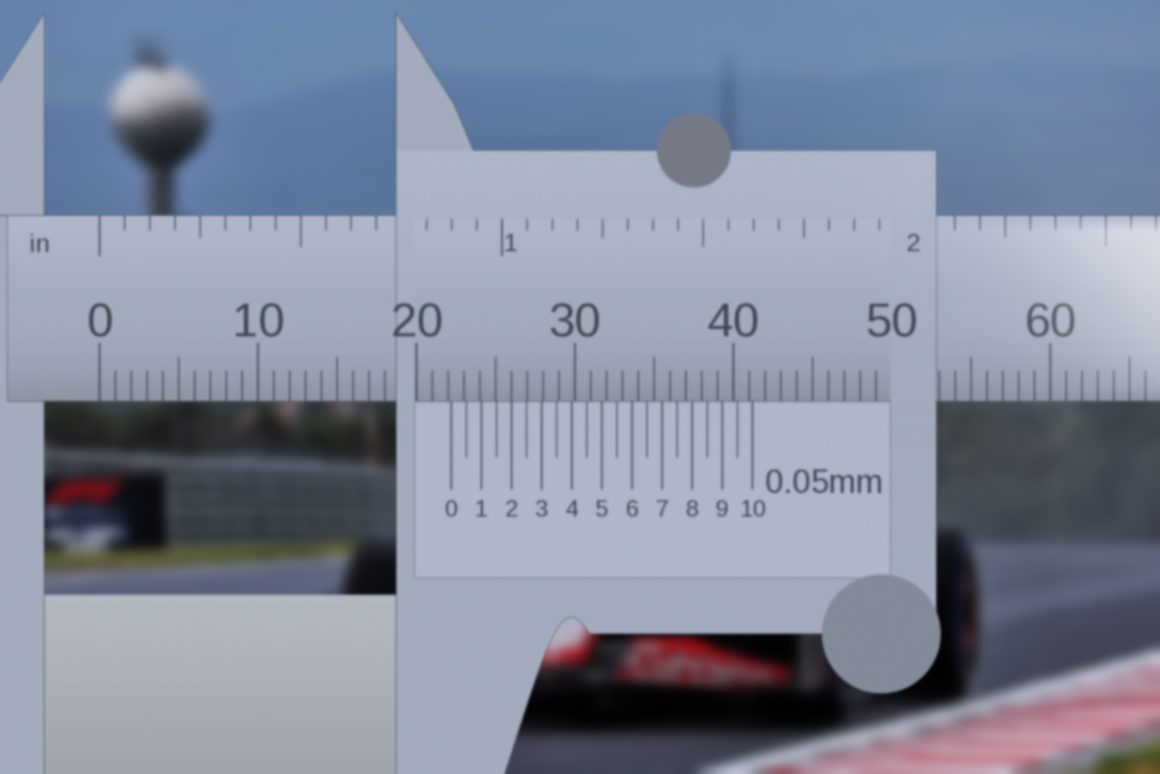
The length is {"value": 22.2, "unit": "mm"}
